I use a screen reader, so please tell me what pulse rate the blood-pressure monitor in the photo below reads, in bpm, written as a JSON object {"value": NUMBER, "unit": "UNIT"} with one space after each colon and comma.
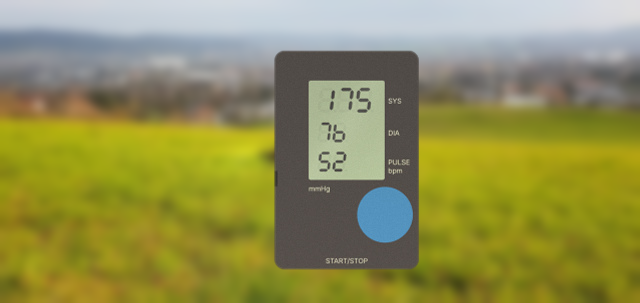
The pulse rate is {"value": 52, "unit": "bpm"}
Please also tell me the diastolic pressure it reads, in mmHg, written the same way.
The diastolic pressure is {"value": 76, "unit": "mmHg"}
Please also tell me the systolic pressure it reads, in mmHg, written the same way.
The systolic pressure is {"value": 175, "unit": "mmHg"}
